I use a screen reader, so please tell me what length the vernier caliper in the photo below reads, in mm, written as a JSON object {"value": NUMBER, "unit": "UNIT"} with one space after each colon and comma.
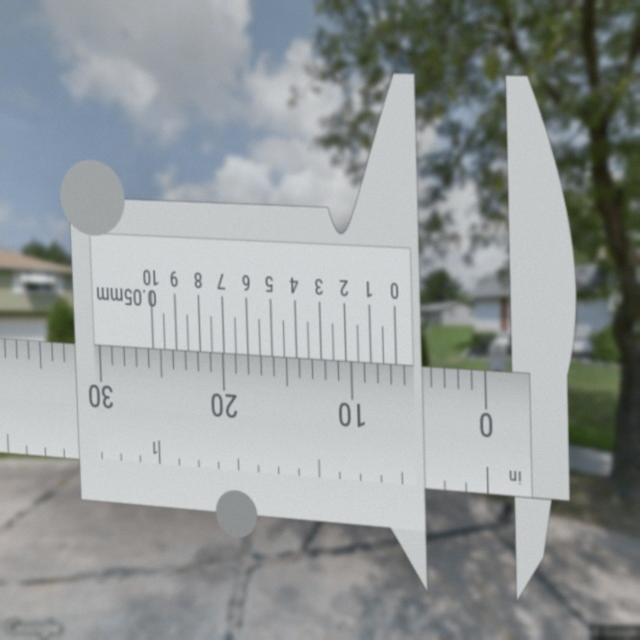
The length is {"value": 6.6, "unit": "mm"}
